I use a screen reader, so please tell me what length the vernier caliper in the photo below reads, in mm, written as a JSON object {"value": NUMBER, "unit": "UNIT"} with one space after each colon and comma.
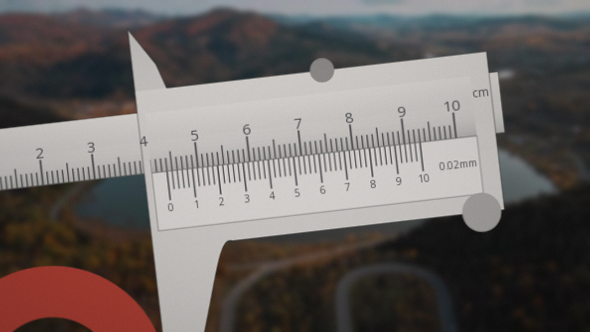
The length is {"value": 44.0, "unit": "mm"}
